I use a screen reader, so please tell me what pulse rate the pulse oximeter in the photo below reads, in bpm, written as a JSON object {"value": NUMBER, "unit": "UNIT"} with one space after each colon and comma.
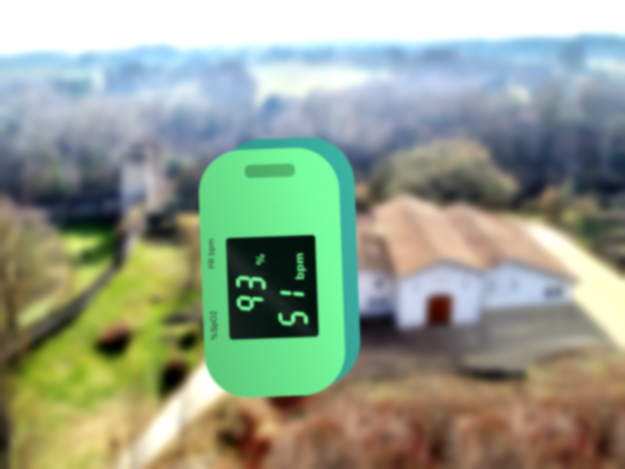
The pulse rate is {"value": 51, "unit": "bpm"}
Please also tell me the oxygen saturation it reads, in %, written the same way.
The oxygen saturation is {"value": 93, "unit": "%"}
